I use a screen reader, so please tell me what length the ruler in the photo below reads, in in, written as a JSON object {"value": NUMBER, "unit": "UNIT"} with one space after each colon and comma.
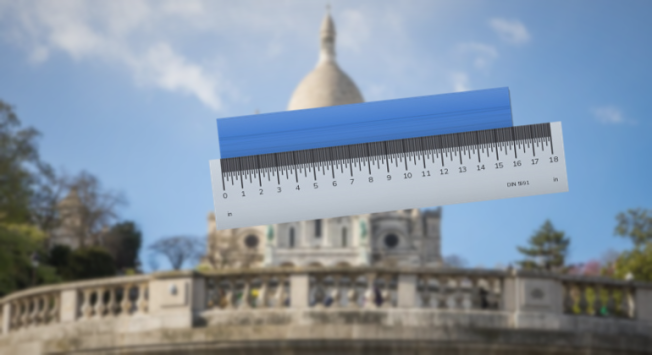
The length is {"value": 16, "unit": "in"}
